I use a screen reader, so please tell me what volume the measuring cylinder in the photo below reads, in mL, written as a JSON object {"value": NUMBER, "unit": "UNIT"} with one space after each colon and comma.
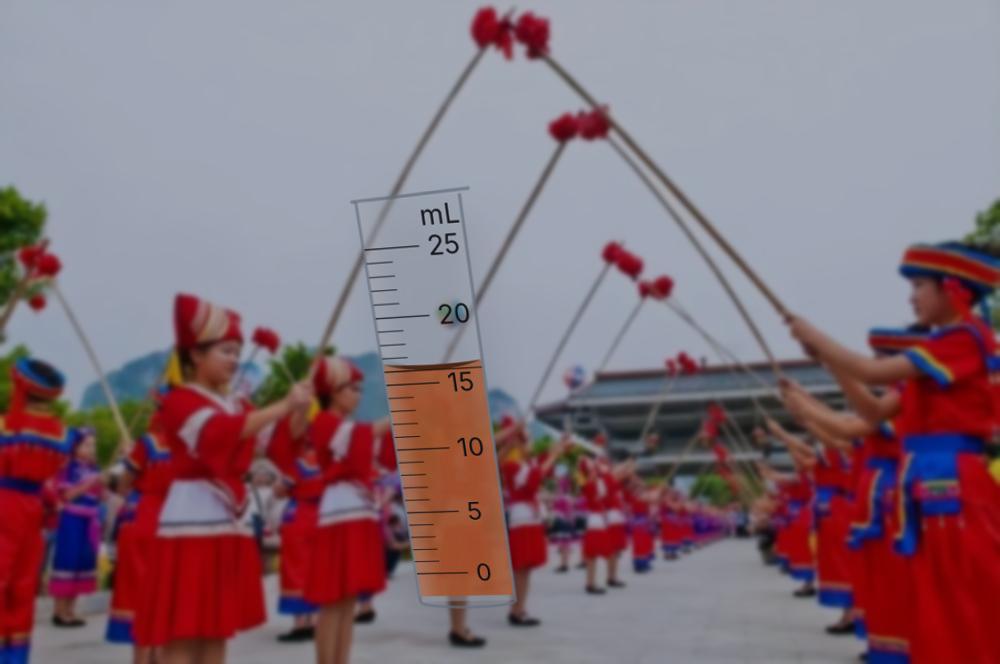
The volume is {"value": 16, "unit": "mL"}
